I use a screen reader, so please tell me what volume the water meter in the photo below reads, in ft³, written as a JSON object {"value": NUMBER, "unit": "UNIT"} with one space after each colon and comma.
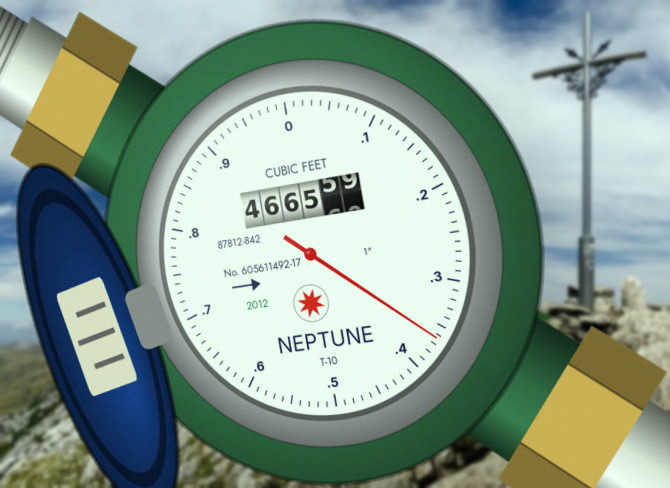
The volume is {"value": 466559.36, "unit": "ft³"}
